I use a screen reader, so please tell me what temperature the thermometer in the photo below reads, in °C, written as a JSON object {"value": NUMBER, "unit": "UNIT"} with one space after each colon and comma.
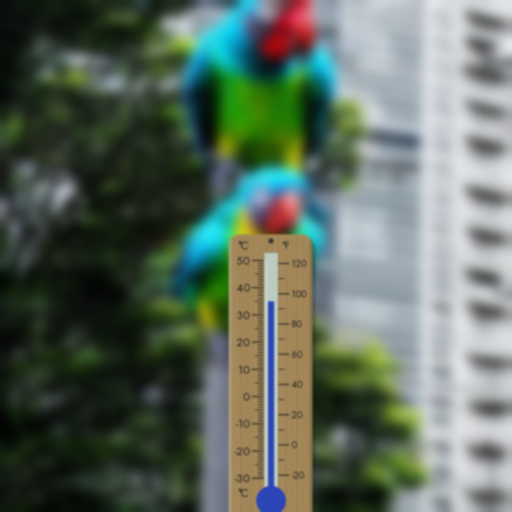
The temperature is {"value": 35, "unit": "°C"}
